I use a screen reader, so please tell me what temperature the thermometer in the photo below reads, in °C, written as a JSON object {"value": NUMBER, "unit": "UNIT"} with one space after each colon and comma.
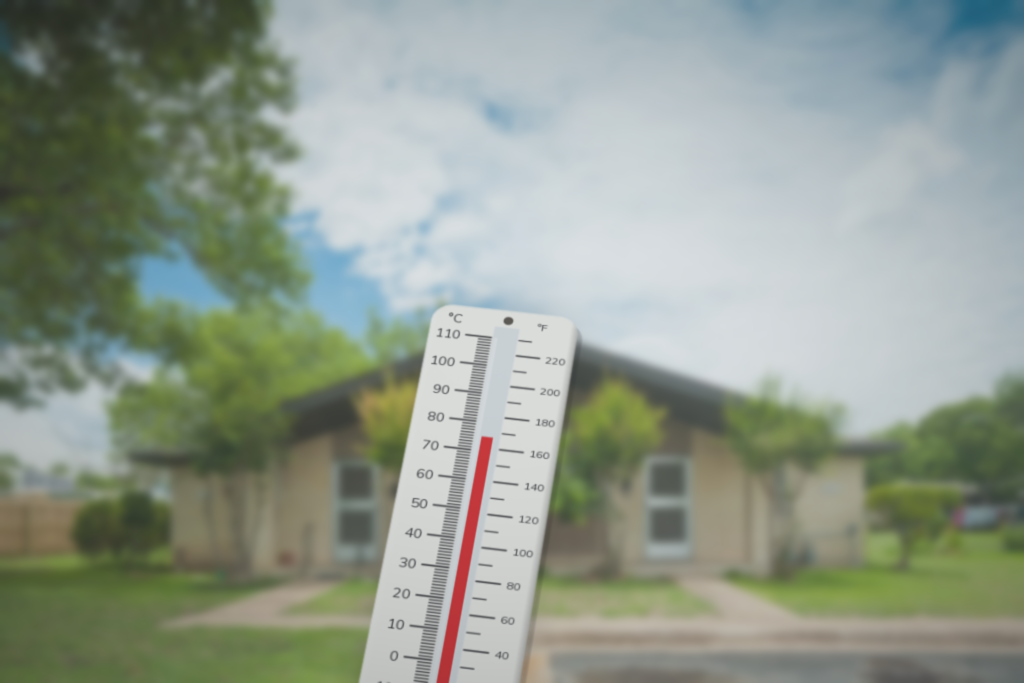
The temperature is {"value": 75, "unit": "°C"}
